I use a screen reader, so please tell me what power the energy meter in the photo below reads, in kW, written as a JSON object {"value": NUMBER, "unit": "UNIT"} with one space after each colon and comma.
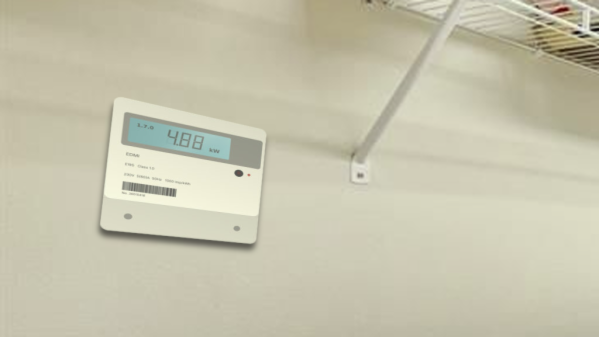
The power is {"value": 4.88, "unit": "kW"}
